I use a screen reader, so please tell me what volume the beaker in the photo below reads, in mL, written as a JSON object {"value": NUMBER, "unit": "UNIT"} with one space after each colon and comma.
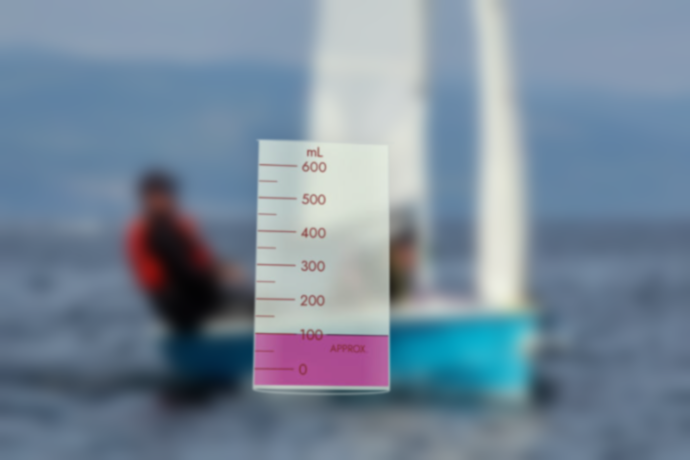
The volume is {"value": 100, "unit": "mL"}
